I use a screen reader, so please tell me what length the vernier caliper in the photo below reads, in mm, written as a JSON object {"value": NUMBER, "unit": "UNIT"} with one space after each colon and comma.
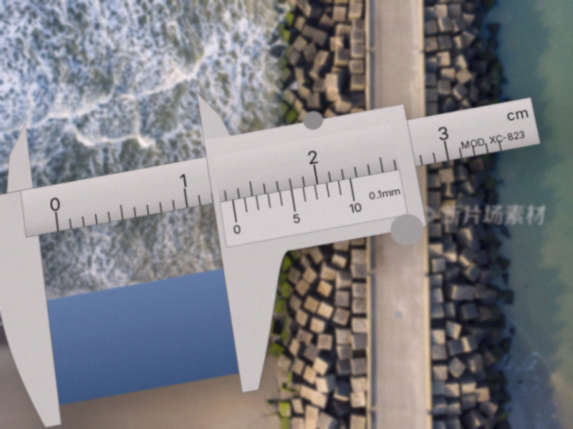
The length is {"value": 13.5, "unit": "mm"}
